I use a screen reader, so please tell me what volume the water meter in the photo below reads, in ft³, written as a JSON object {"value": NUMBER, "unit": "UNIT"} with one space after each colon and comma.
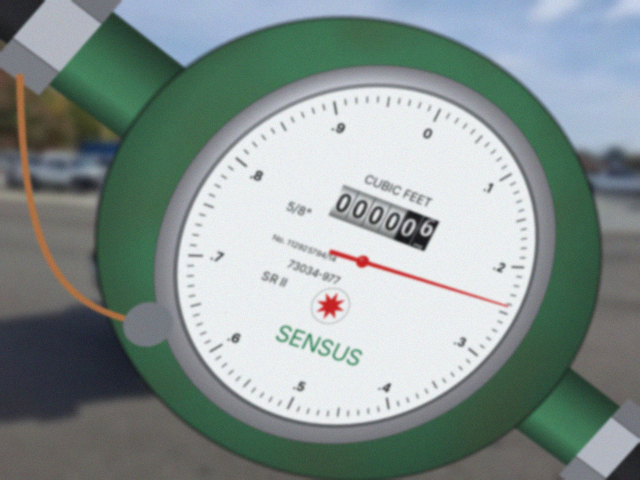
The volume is {"value": 6.24, "unit": "ft³"}
